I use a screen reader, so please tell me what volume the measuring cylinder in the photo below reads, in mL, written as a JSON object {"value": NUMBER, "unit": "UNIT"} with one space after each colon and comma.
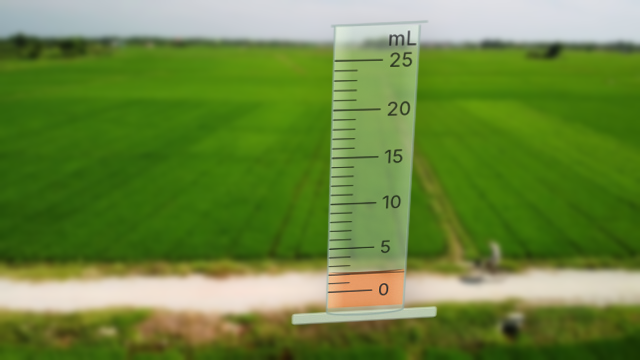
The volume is {"value": 2, "unit": "mL"}
